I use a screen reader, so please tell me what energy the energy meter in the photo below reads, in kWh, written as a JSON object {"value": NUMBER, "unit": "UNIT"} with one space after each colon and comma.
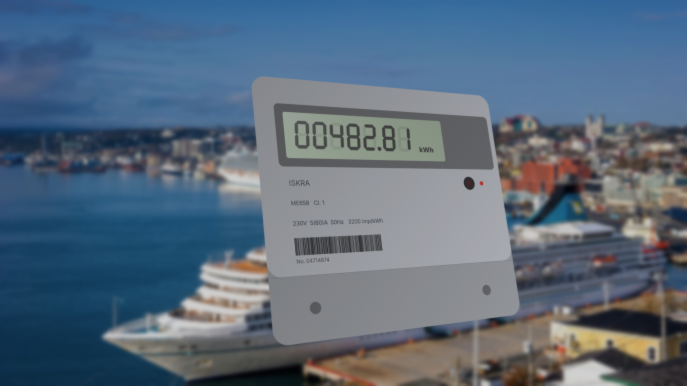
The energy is {"value": 482.81, "unit": "kWh"}
